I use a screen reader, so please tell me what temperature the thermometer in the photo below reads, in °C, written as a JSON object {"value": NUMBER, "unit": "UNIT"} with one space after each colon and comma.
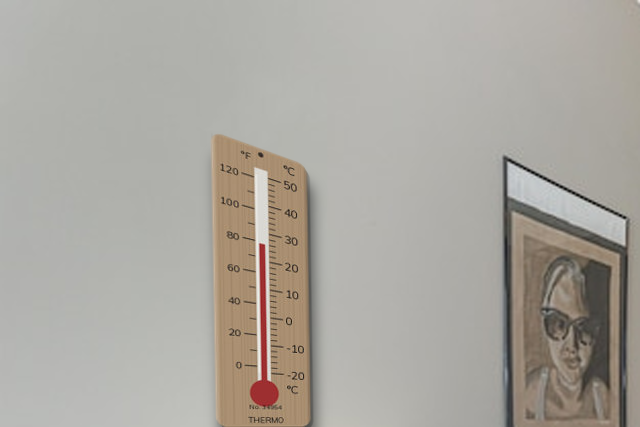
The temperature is {"value": 26, "unit": "°C"}
